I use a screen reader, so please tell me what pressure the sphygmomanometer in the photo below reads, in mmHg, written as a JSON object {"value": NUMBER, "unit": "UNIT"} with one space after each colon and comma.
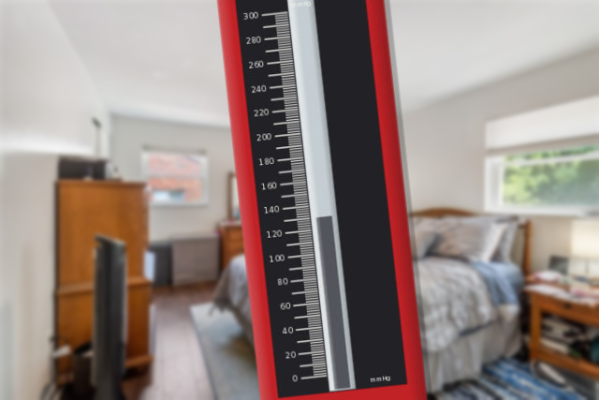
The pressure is {"value": 130, "unit": "mmHg"}
